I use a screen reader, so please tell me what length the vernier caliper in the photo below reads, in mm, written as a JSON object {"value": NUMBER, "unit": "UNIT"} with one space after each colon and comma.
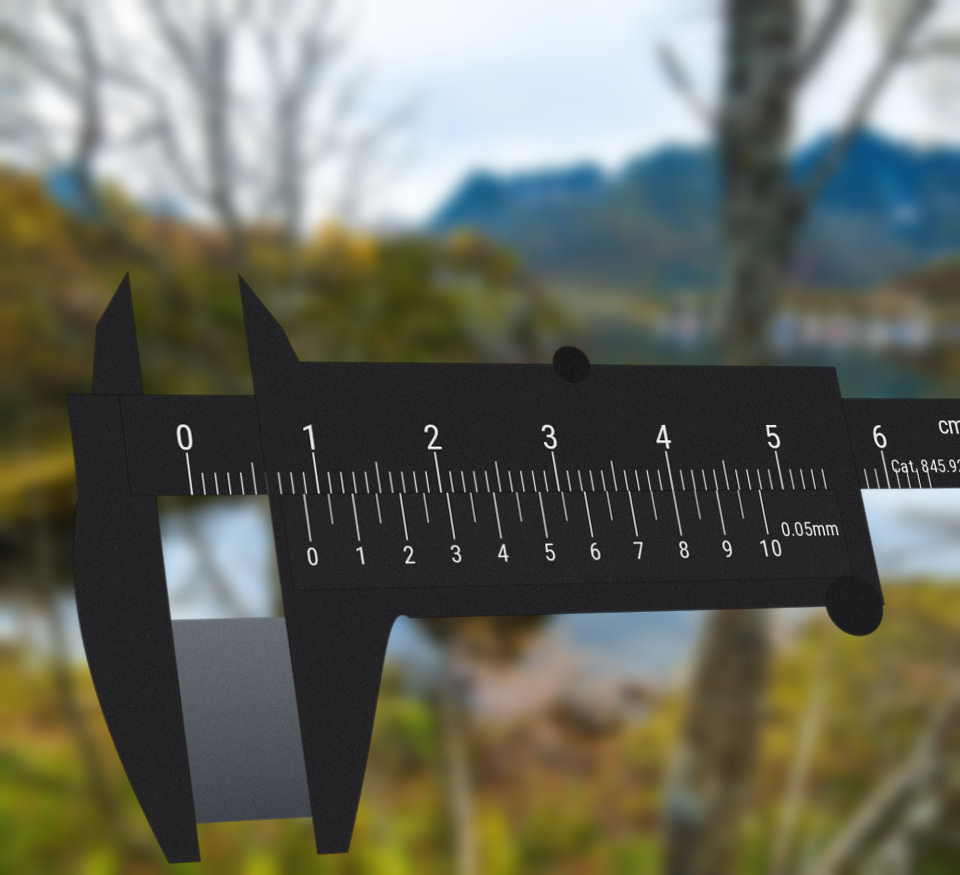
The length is {"value": 8.8, "unit": "mm"}
